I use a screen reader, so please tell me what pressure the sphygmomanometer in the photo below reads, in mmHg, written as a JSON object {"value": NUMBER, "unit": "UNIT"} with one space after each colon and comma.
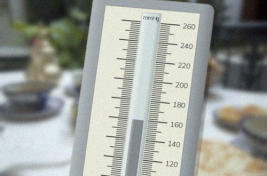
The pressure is {"value": 160, "unit": "mmHg"}
